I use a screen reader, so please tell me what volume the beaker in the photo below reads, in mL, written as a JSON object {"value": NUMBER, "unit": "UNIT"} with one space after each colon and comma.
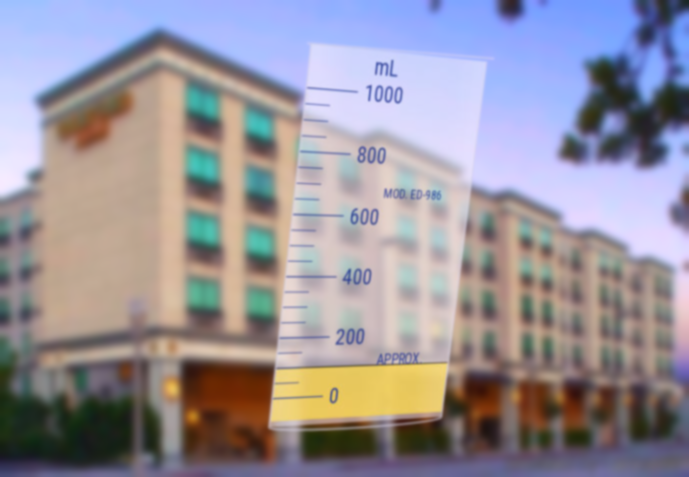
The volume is {"value": 100, "unit": "mL"}
